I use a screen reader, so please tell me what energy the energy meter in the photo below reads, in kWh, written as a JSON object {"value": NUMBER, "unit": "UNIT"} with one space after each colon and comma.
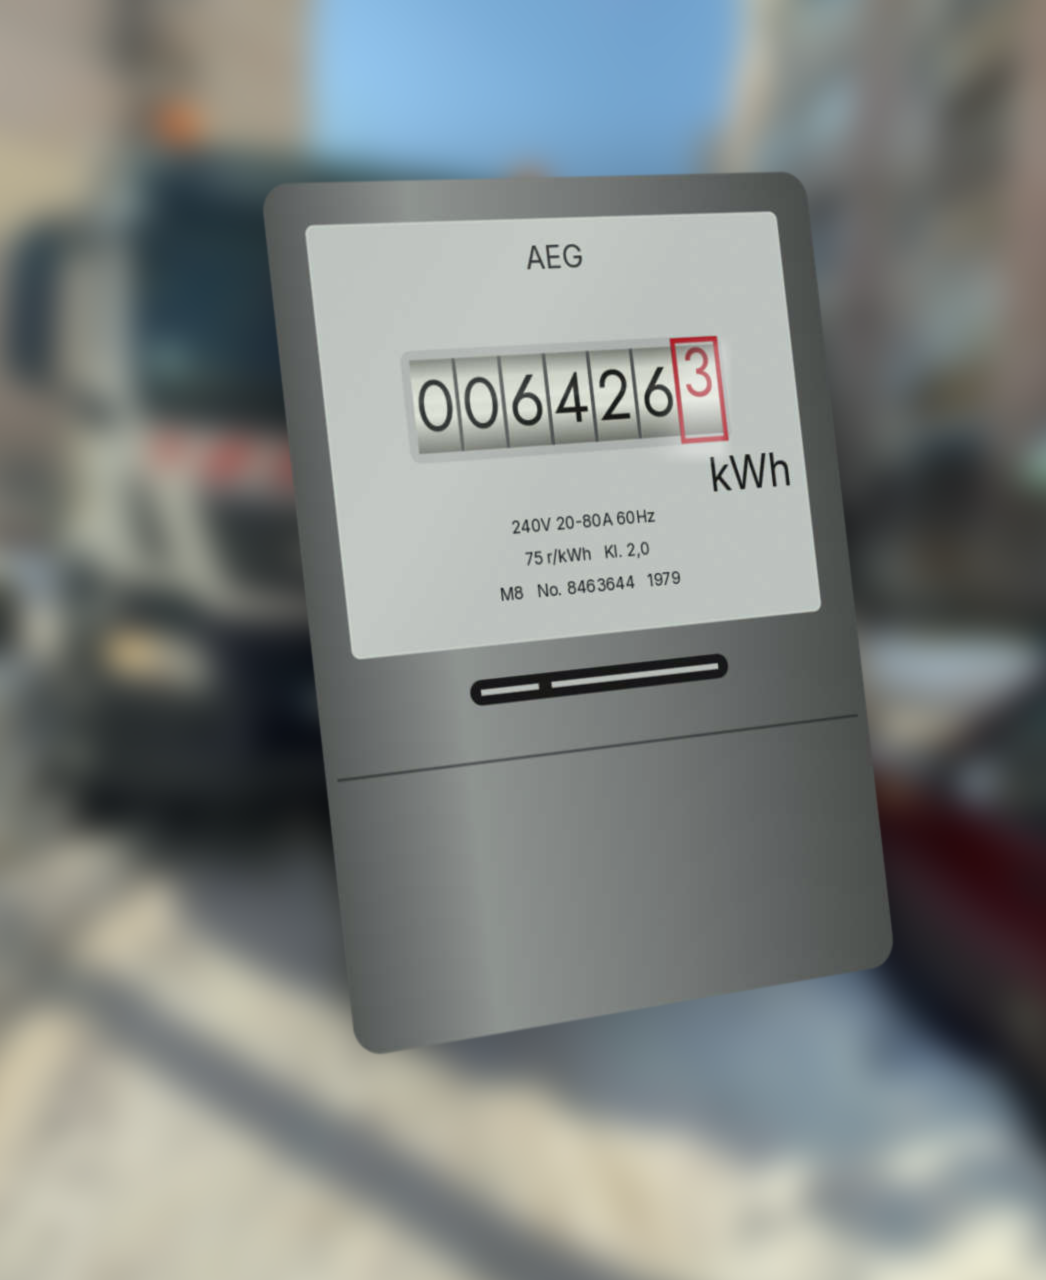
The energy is {"value": 6426.3, "unit": "kWh"}
